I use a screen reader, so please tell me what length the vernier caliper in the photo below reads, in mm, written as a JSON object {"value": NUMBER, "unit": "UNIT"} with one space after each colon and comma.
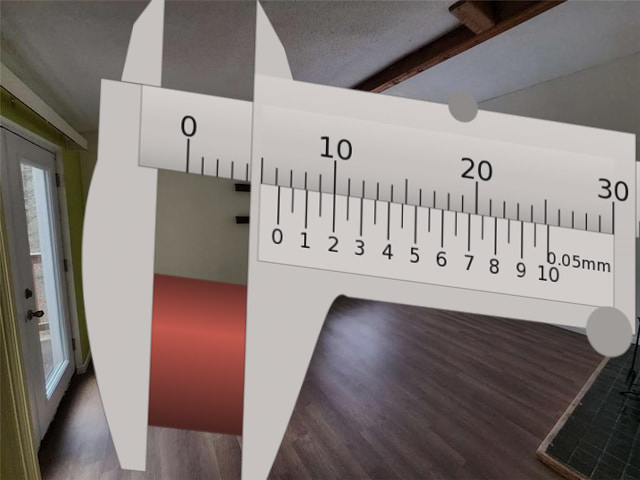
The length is {"value": 6.2, "unit": "mm"}
